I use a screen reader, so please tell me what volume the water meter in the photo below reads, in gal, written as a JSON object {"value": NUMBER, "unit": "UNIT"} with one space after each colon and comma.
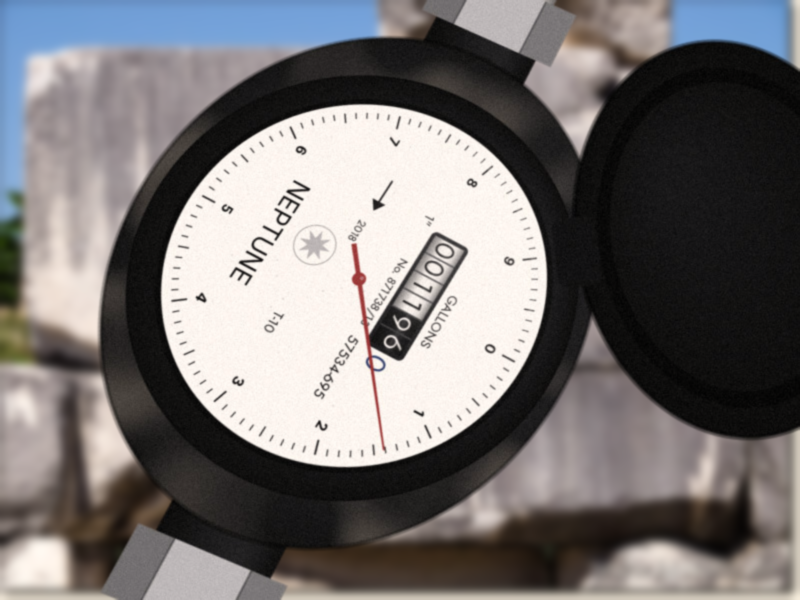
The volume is {"value": 11961.4, "unit": "gal"}
